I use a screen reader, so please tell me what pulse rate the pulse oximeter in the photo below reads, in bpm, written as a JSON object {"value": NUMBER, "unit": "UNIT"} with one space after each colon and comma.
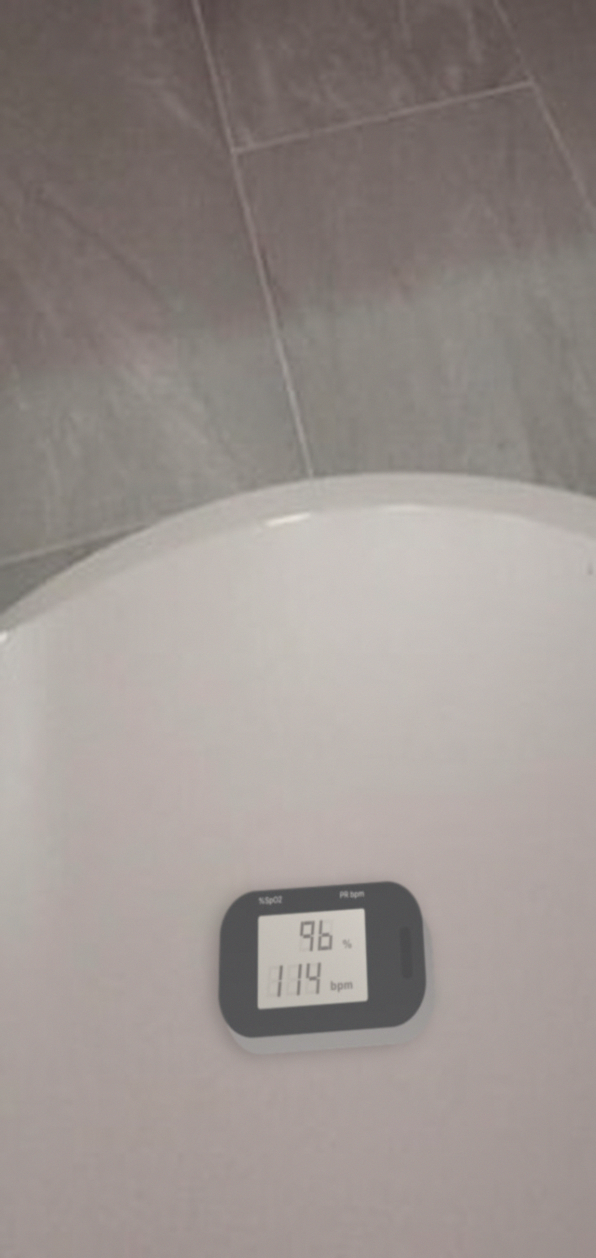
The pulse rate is {"value": 114, "unit": "bpm"}
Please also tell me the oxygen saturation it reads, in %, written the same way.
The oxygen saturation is {"value": 96, "unit": "%"}
